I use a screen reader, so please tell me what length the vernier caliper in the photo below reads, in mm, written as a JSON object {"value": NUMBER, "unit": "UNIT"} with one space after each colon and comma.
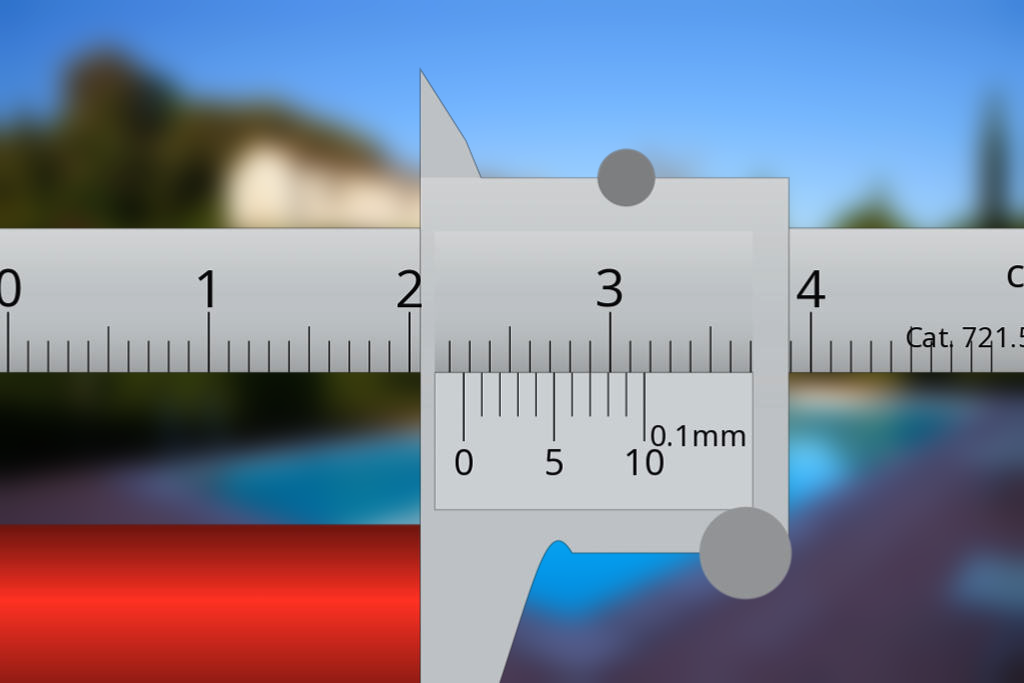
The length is {"value": 22.7, "unit": "mm"}
